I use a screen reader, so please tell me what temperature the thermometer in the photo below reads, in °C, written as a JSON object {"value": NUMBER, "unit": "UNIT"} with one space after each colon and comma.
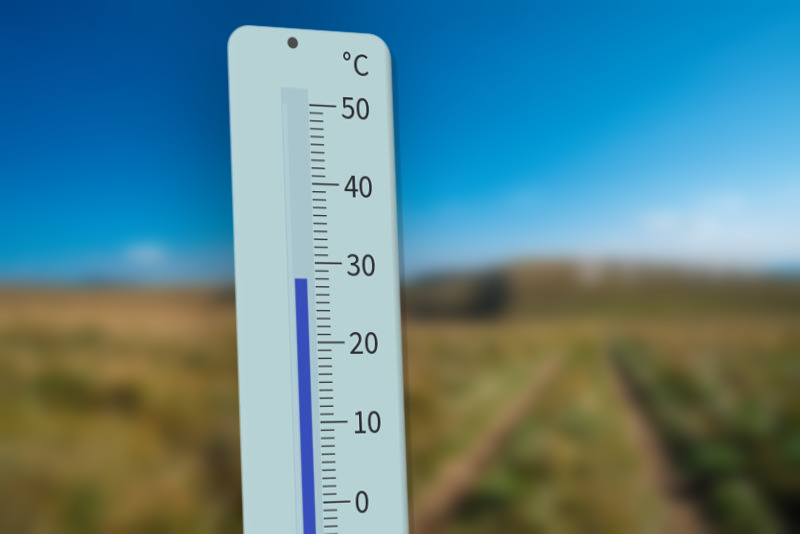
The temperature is {"value": 28, "unit": "°C"}
